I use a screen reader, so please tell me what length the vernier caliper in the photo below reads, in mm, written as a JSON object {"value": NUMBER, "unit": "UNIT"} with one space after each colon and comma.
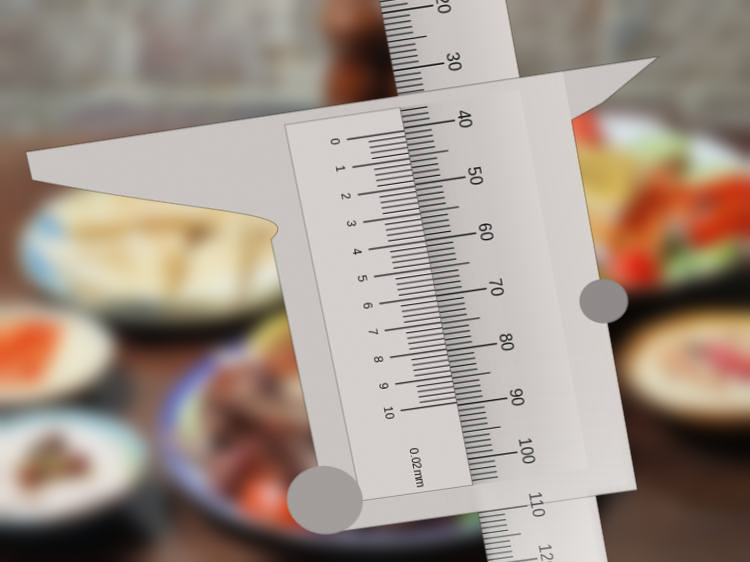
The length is {"value": 40.5, "unit": "mm"}
